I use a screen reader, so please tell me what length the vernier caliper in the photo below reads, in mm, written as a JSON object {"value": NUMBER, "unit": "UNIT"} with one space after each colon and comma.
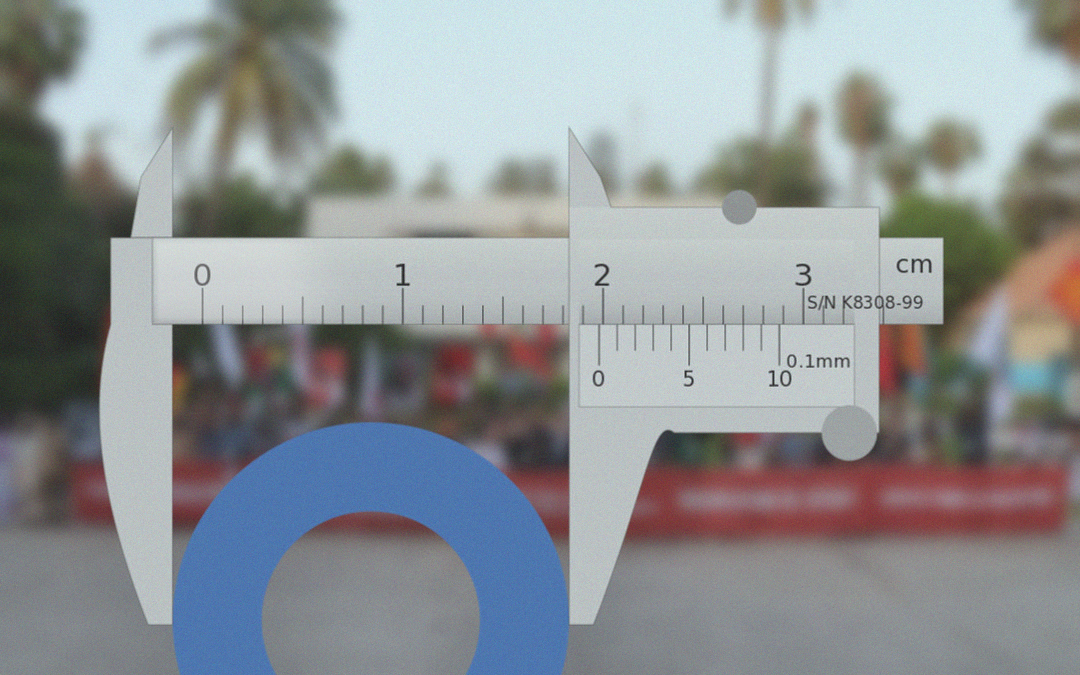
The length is {"value": 19.8, "unit": "mm"}
